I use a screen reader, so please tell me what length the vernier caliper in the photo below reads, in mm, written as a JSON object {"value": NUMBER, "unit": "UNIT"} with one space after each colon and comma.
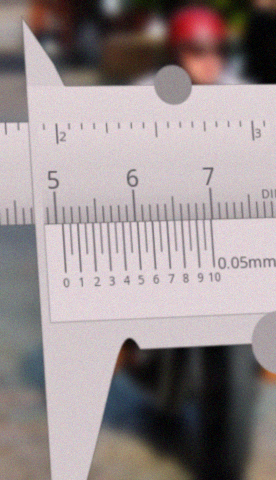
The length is {"value": 50.8, "unit": "mm"}
